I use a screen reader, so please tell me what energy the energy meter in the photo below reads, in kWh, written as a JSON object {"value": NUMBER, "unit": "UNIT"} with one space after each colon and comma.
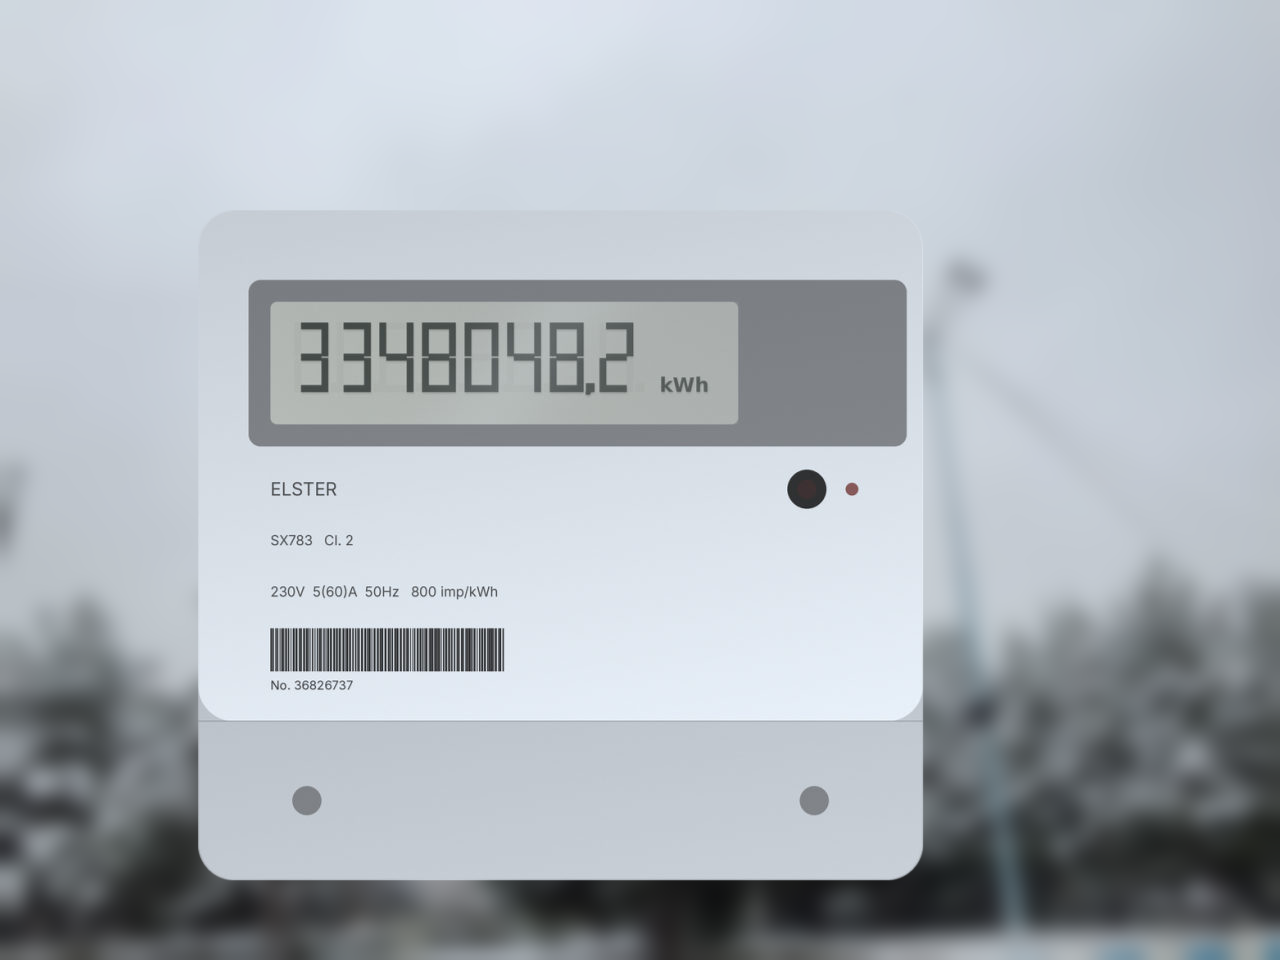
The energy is {"value": 3348048.2, "unit": "kWh"}
